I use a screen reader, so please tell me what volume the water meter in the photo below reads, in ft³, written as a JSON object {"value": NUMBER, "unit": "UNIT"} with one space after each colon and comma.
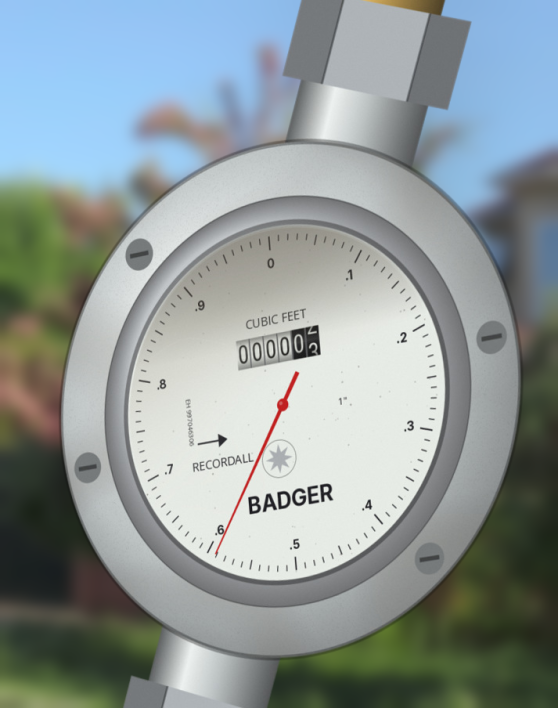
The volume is {"value": 2.59, "unit": "ft³"}
